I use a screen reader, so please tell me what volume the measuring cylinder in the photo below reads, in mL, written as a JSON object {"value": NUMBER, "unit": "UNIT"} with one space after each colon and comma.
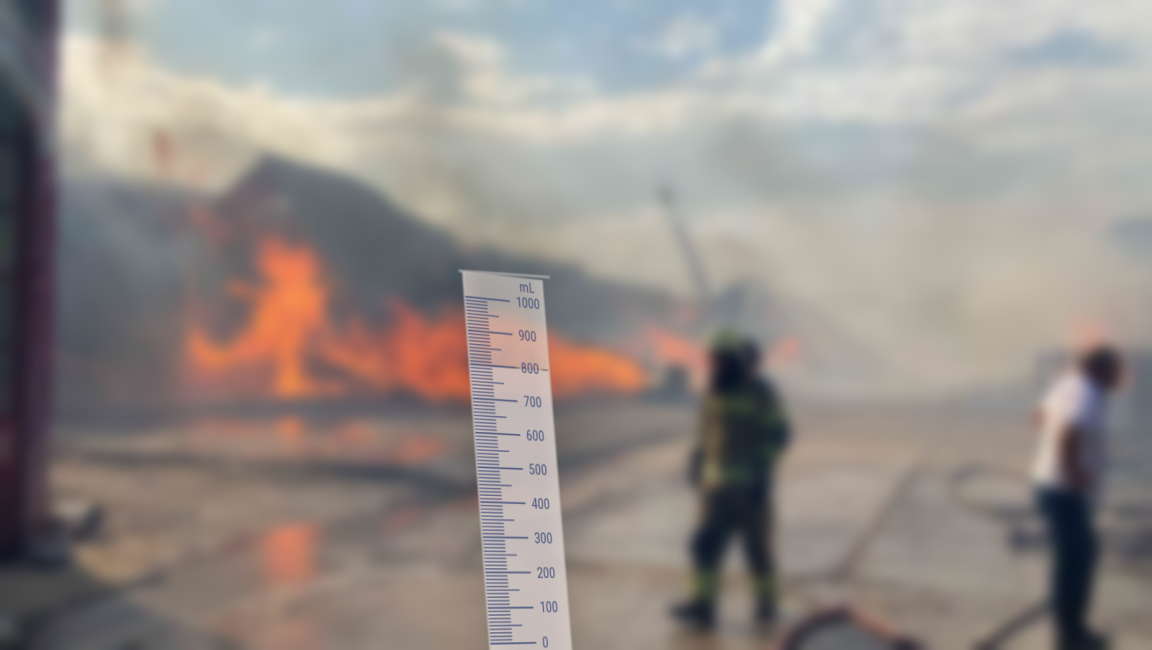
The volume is {"value": 800, "unit": "mL"}
